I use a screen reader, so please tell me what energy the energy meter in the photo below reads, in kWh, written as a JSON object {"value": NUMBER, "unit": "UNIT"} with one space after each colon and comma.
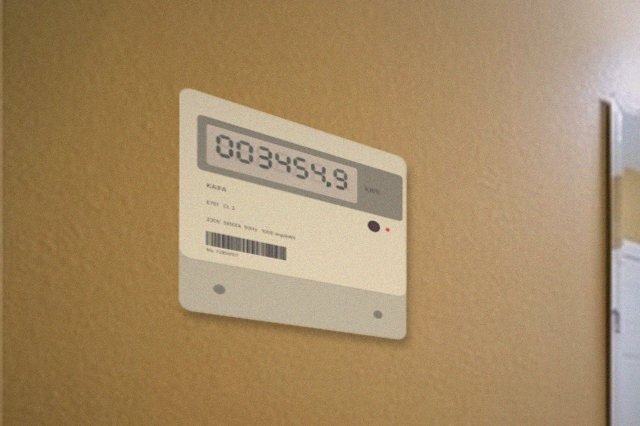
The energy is {"value": 3454.9, "unit": "kWh"}
